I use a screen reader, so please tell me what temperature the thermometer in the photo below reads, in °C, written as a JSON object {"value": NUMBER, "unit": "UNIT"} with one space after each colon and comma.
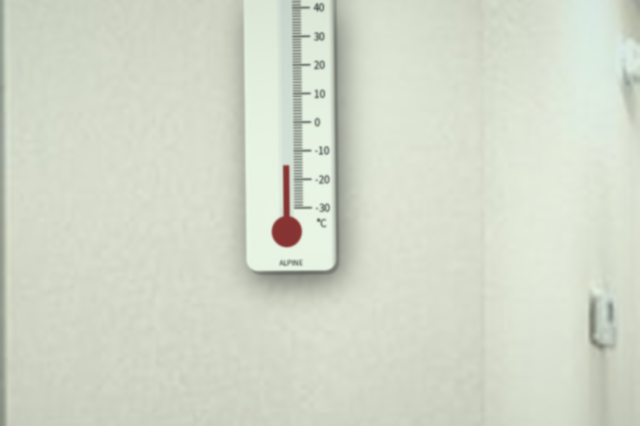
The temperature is {"value": -15, "unit": "°C"}
